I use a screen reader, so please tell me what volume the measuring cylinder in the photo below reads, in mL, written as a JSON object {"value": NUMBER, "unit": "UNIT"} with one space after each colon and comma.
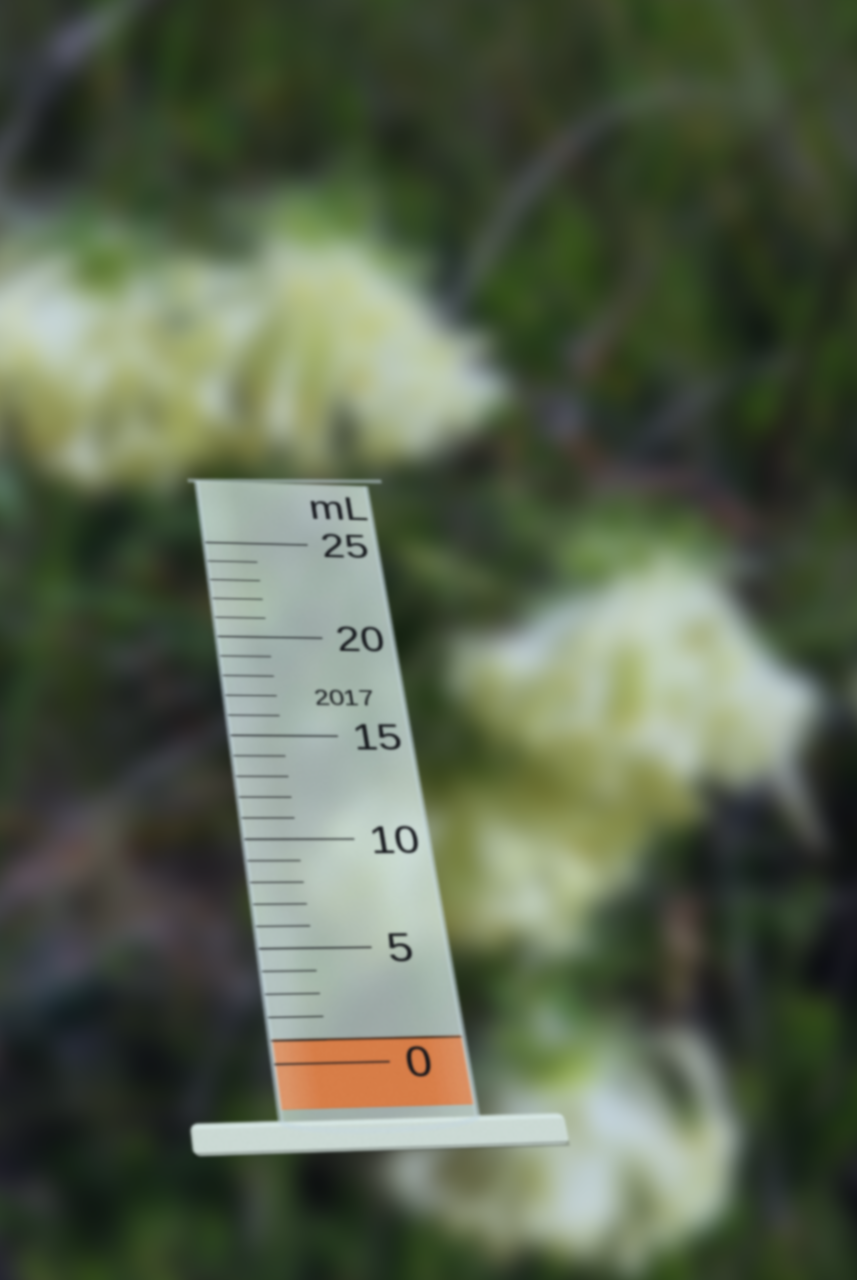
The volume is {"value": 1, "unit": "mL"}
